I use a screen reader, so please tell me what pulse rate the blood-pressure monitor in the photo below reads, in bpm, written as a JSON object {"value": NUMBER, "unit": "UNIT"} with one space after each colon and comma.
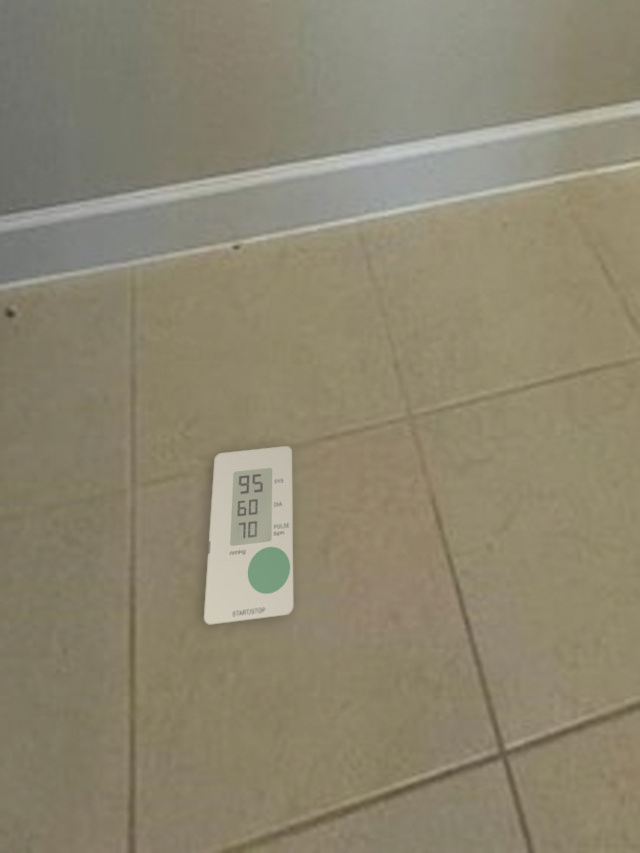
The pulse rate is {"value": 70, "unit": "bpm"}
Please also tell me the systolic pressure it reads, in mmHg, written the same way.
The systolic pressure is {"value": 95, "unit": "mmHg"}
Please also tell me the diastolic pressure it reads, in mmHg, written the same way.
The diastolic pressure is {"value": 60, "unit": "mmHg"}
